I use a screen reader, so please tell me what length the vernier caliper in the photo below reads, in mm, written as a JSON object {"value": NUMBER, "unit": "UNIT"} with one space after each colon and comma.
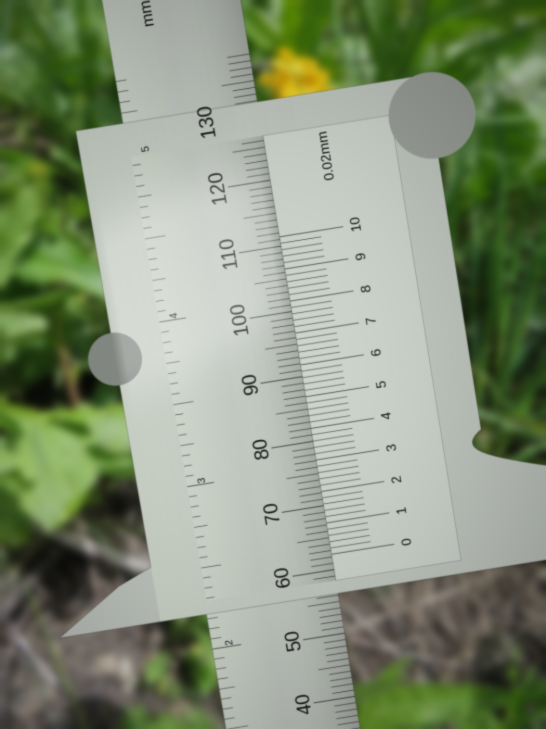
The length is {"value": 62.4, "unit": "mm"}
